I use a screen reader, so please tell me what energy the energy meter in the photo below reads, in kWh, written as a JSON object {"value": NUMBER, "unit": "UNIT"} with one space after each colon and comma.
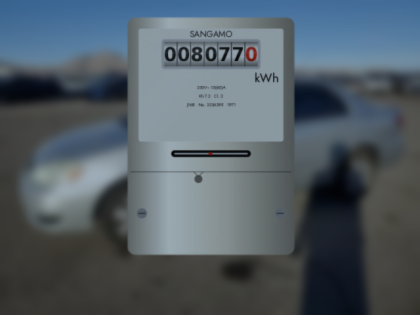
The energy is {"value": 8077.0, "unit": "kWh"}
